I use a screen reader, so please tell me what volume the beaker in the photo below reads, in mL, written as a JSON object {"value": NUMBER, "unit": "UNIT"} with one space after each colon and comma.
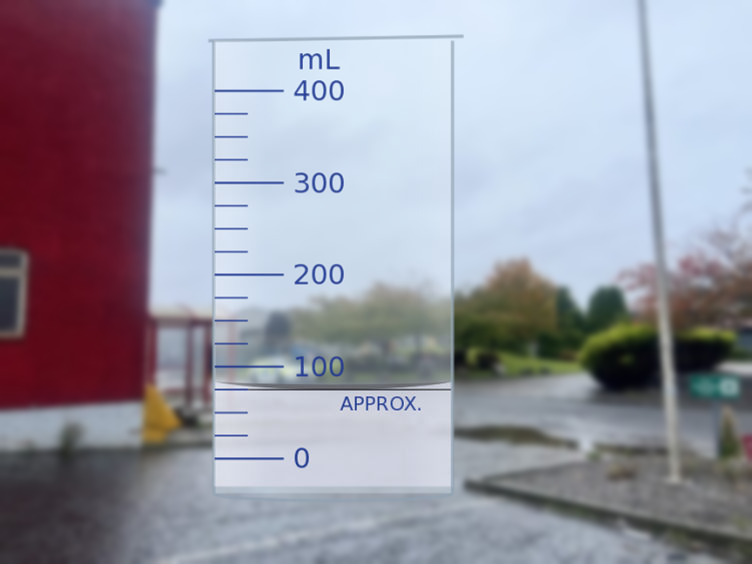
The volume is {"value": 75, "unit": "mL"}
